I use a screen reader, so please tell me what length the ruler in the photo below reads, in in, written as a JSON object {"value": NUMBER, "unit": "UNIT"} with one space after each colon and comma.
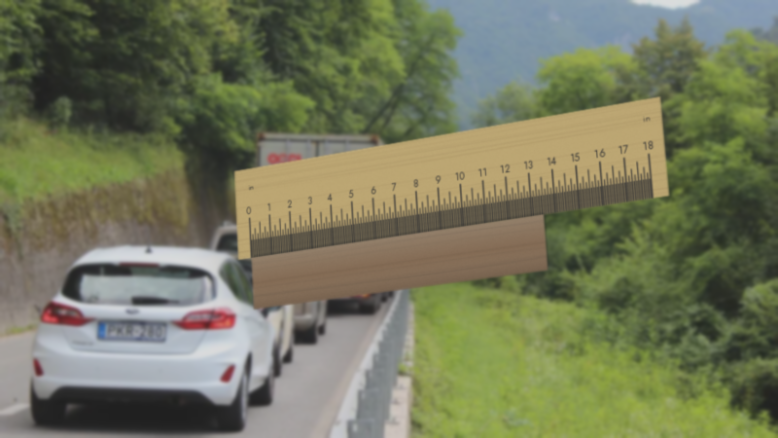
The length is {"value": 13.5, "unit": "in"}
